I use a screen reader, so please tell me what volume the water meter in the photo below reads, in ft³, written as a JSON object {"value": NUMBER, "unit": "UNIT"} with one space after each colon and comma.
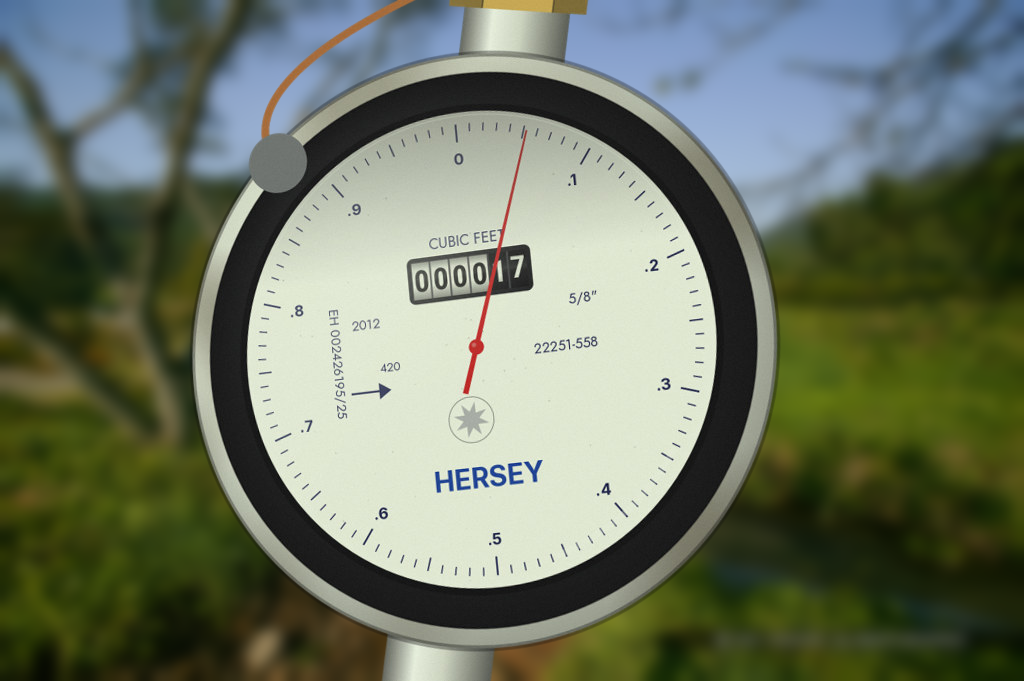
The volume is {"value": 17.05, "unit": "ft³"}
